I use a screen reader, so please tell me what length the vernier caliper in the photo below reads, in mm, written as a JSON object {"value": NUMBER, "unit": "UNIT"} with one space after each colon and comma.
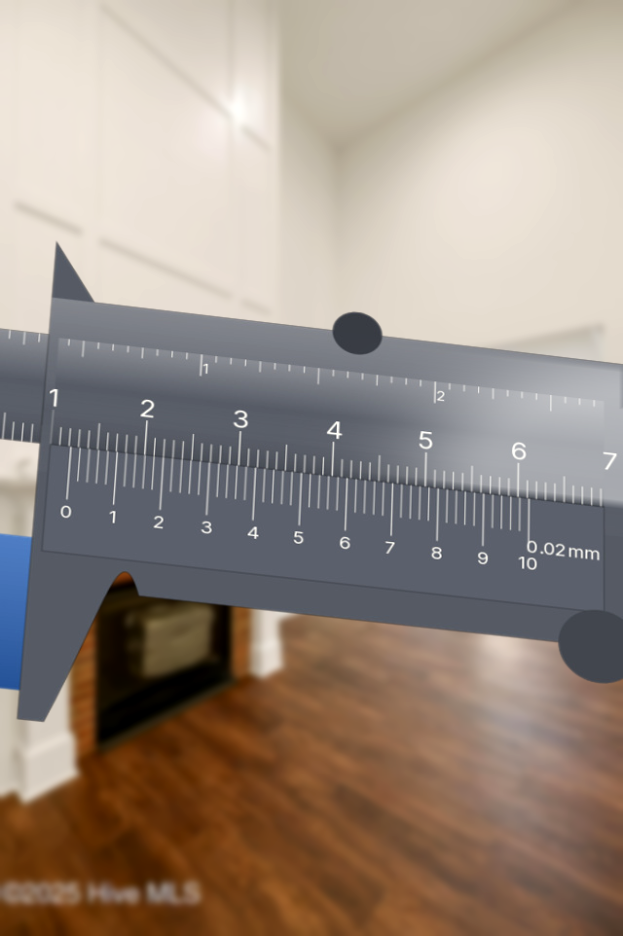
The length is {"value": 12.2, "unit": "mm"}
